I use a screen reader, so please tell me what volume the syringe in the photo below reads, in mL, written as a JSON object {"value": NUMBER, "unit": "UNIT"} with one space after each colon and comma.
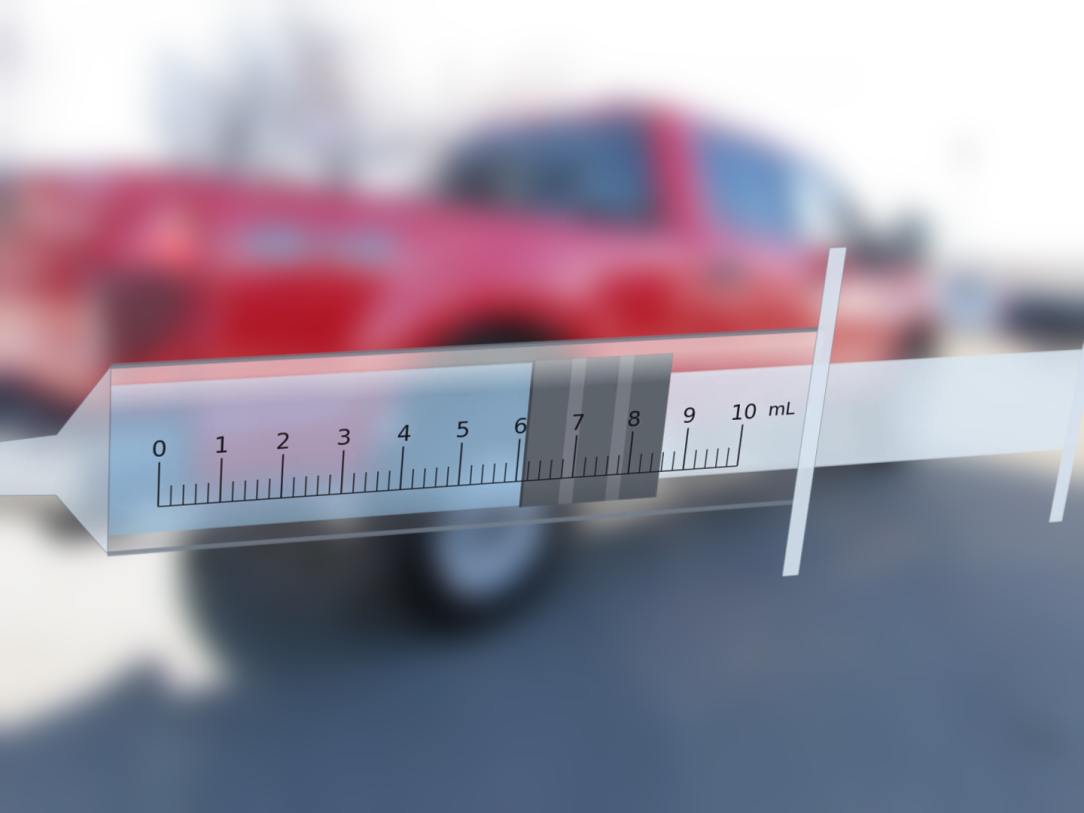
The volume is {"value": 6.1, "unit": "mL"}
